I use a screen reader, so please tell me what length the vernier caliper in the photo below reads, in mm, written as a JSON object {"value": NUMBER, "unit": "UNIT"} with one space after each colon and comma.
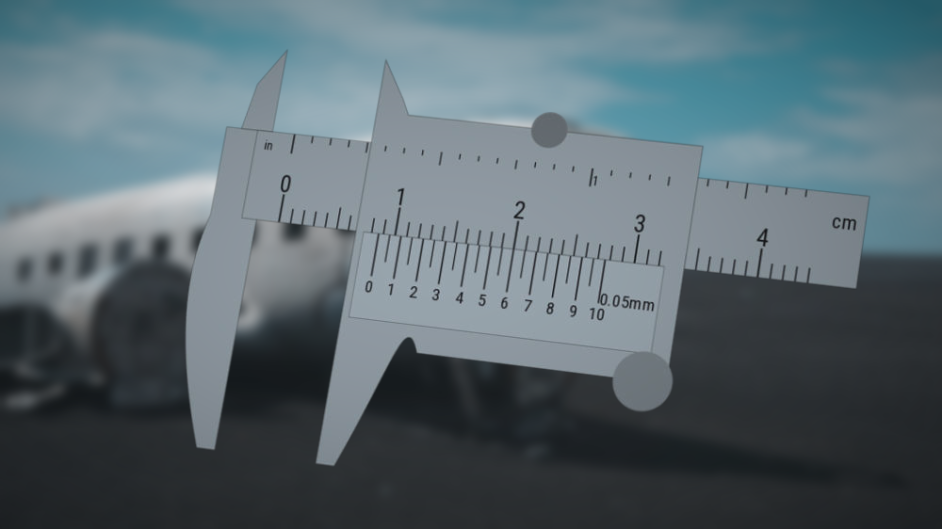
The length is {"value": 8.6, "unit": "mm"}
